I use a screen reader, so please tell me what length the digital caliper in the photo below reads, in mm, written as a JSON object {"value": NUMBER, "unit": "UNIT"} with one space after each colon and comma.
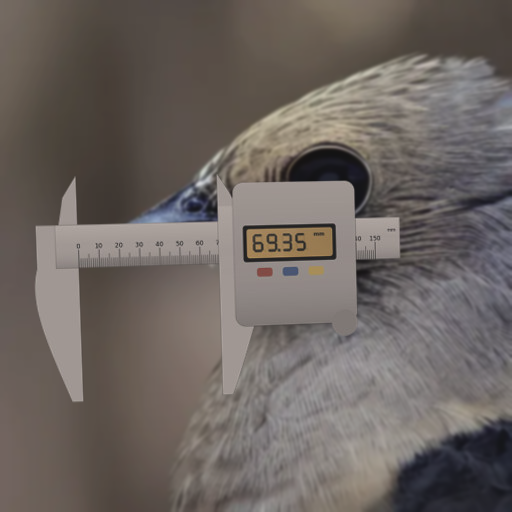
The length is {"value": 69.35, "unit": "mm"}
